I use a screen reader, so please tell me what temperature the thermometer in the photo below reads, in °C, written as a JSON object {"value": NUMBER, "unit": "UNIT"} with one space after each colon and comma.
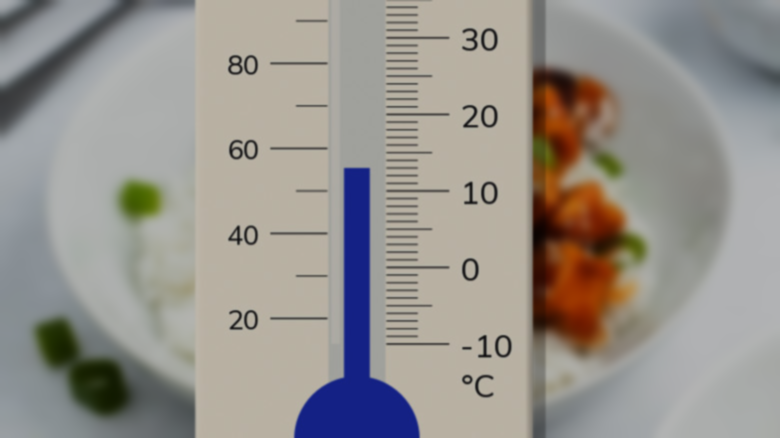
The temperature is {"value": 13, "unit": "°C"}
